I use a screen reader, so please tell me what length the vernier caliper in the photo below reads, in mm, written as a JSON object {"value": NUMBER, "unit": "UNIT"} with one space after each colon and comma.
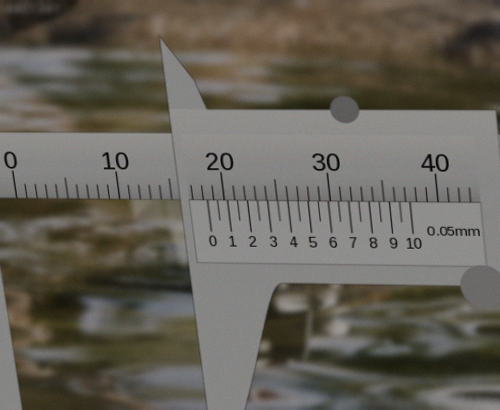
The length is {"value": 18.4, "unit": "mm"}
